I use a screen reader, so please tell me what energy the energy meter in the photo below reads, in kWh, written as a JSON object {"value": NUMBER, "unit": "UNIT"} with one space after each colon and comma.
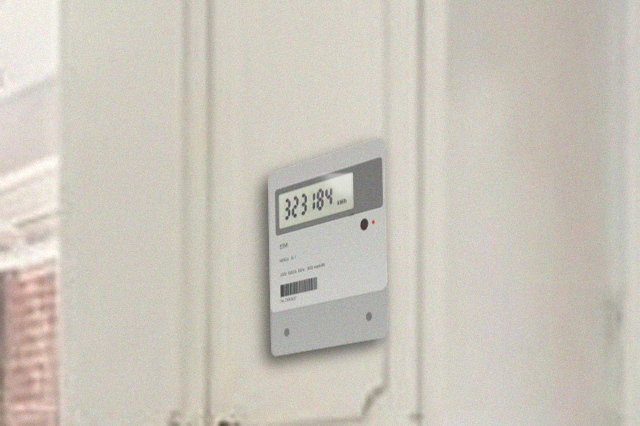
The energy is {"value": 323184, "unit": "kWh"}
